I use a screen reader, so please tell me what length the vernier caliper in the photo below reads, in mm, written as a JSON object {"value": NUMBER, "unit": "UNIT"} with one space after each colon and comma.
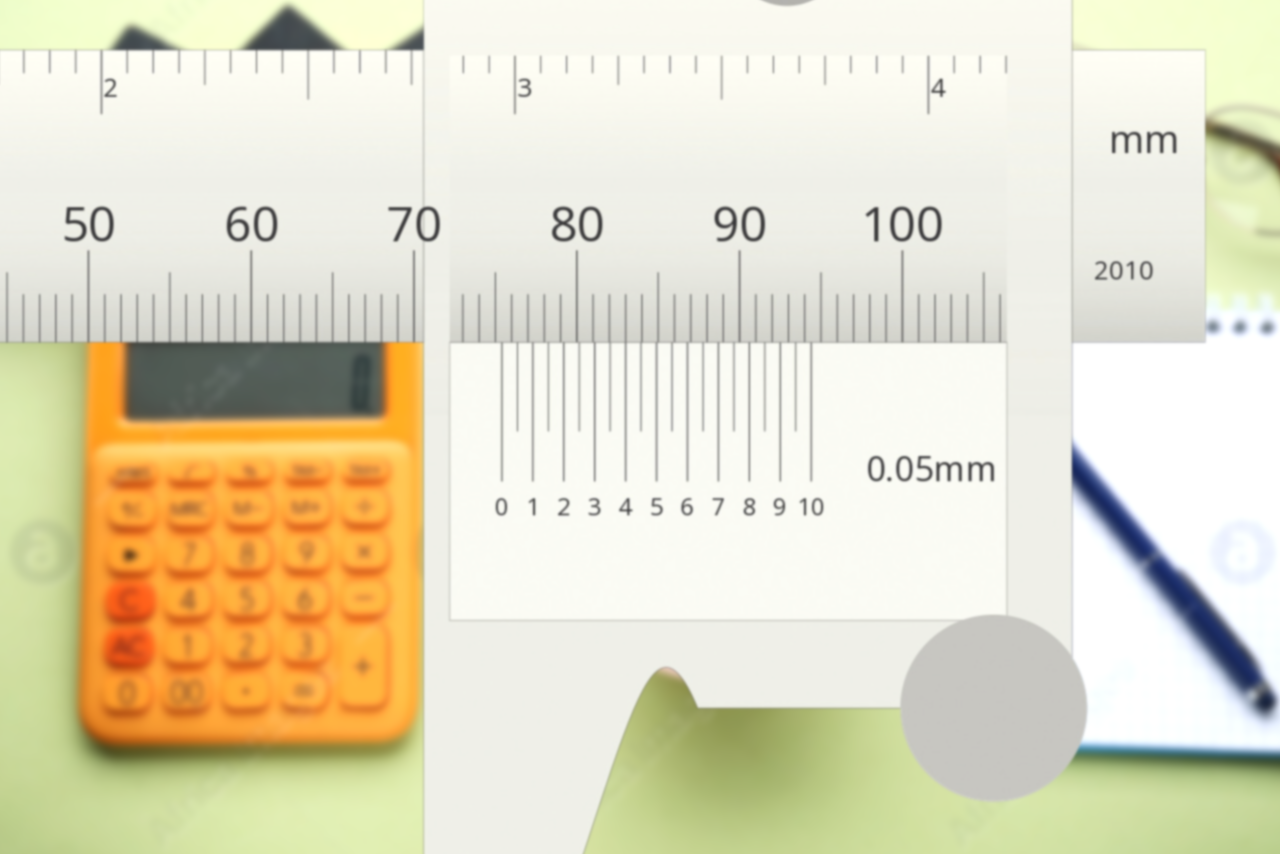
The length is {"value": 75.4, "unit": "mm"}
